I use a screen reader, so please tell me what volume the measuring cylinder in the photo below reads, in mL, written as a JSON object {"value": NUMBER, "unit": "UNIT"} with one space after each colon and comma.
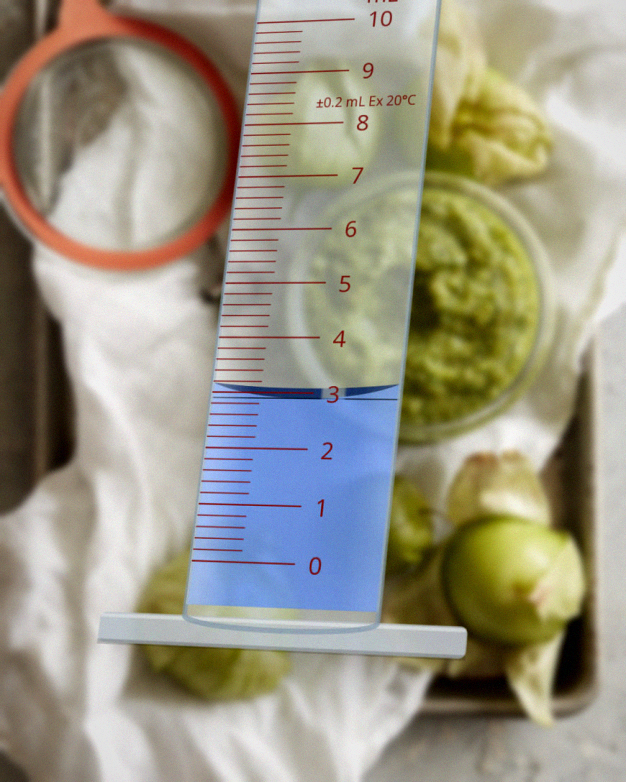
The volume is {"value": 2.9, "unit": "mL"}
